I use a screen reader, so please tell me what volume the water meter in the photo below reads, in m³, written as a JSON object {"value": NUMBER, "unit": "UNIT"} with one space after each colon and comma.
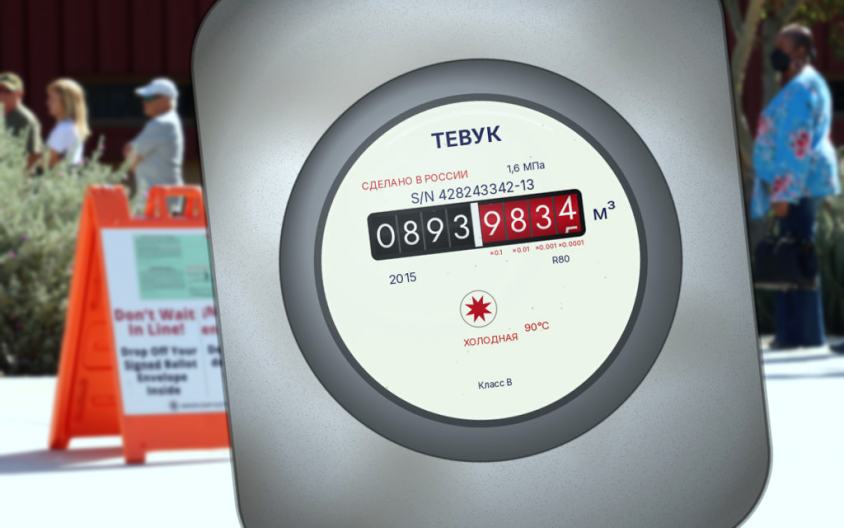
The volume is {"value": 893.9834, "unit": "m³"}
